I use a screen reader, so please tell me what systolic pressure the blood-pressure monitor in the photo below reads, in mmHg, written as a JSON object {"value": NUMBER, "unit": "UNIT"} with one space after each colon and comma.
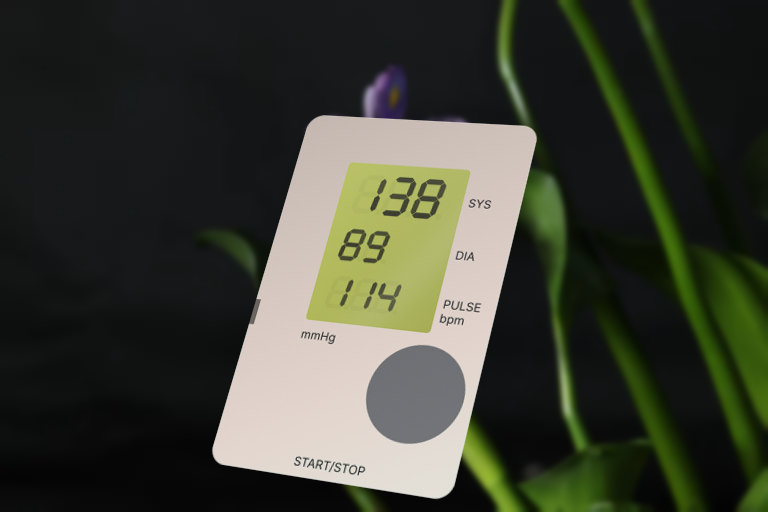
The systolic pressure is {"value": 138, "unit": "mmHg"}
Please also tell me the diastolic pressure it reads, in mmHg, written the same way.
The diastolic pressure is {"value": 89, "unit": "mmHg"}
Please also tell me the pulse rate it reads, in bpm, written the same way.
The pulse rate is {"value": 114, "unit": "bpm"}
